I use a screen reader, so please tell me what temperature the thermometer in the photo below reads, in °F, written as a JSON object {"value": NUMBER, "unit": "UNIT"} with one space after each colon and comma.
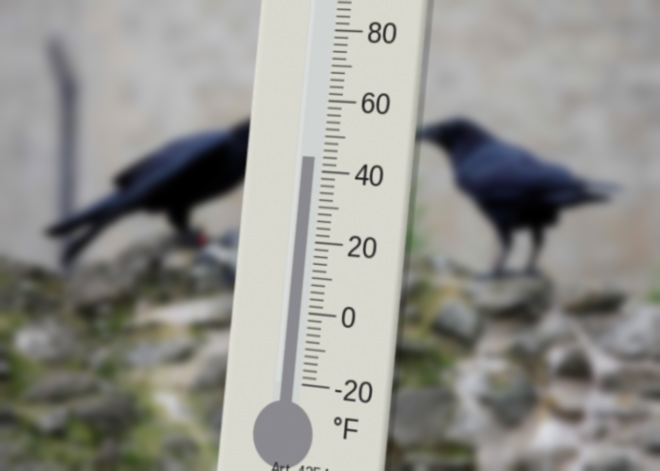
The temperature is {"value": 44, "unit": "°F"}
